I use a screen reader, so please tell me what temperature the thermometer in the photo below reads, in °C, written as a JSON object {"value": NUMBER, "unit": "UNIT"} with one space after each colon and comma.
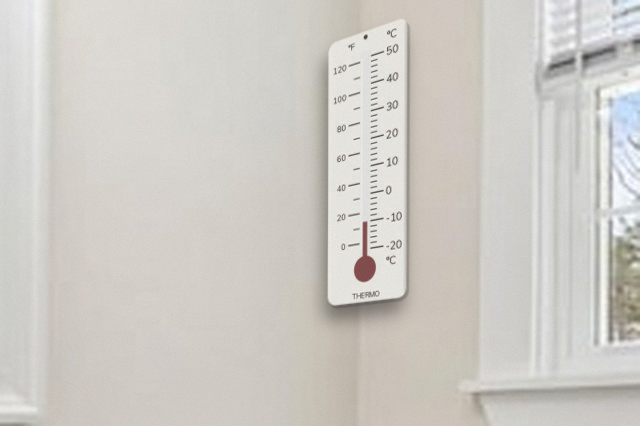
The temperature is {"value": -10, "unit": "°C"}
